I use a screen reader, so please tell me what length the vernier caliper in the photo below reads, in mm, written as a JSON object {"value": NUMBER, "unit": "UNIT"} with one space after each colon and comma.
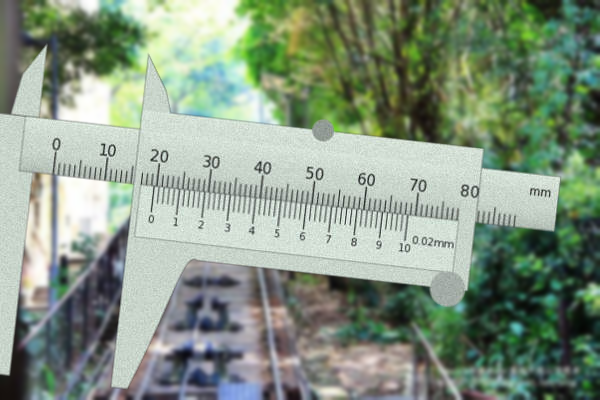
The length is {"value": 19.5, "unit": "mm"}
